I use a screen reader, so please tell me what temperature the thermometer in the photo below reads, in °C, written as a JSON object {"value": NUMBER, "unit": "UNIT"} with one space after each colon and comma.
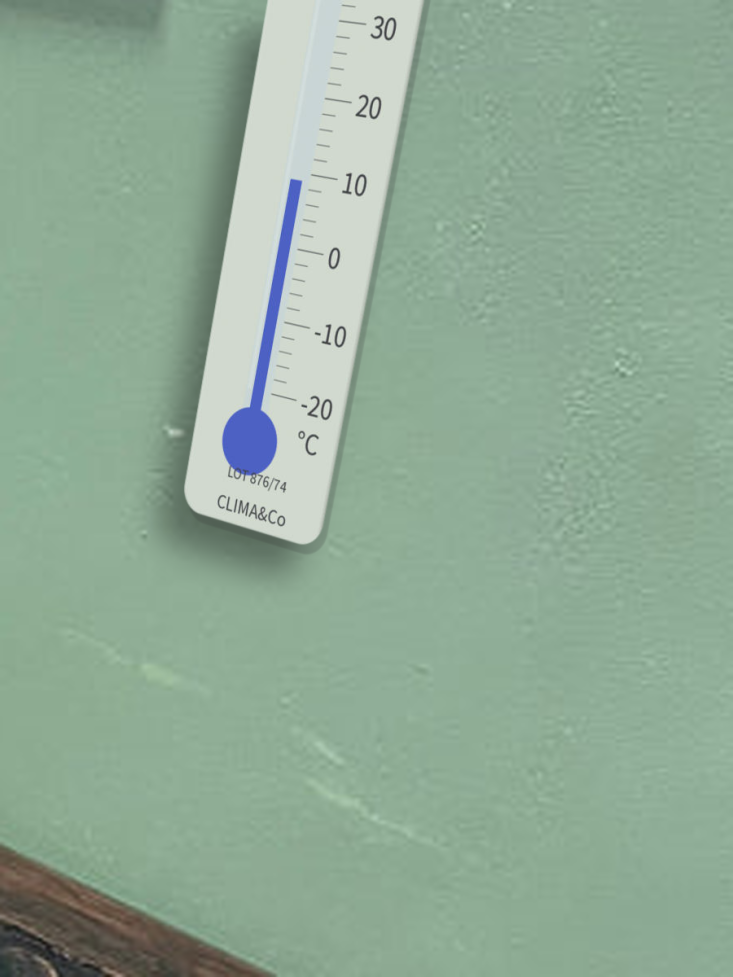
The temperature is {"value": 9, "unit": "°C"}
